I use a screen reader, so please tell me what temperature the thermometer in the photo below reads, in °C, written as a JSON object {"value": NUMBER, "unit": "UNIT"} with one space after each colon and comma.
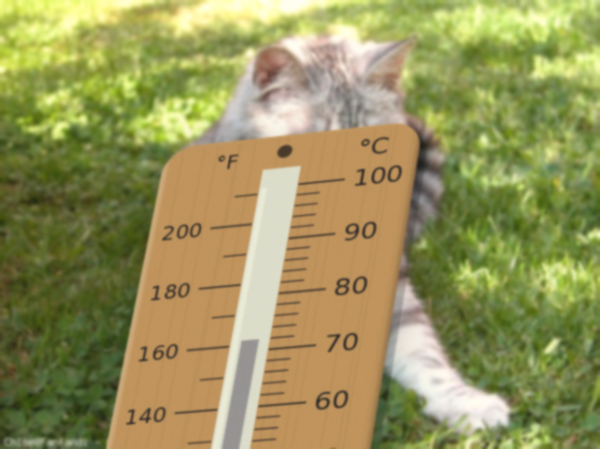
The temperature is {"value": 72, "unit": "°C"}
